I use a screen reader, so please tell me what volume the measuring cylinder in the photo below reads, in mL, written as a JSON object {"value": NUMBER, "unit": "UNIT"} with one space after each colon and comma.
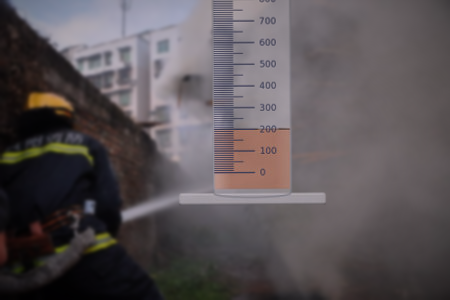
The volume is {"value": 200, "unit": "mL"}
